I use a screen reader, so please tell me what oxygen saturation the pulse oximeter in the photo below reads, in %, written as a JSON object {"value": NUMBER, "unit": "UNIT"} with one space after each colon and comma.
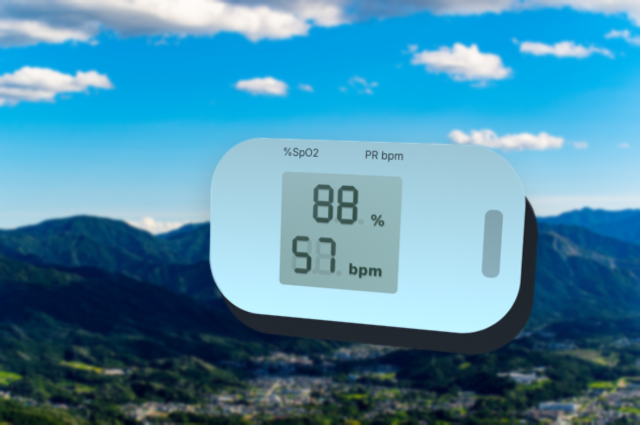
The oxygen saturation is {"value": 88, "unit": "%"}
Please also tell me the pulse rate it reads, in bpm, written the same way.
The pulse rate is {"value": 57, "unit": "bpm"}
